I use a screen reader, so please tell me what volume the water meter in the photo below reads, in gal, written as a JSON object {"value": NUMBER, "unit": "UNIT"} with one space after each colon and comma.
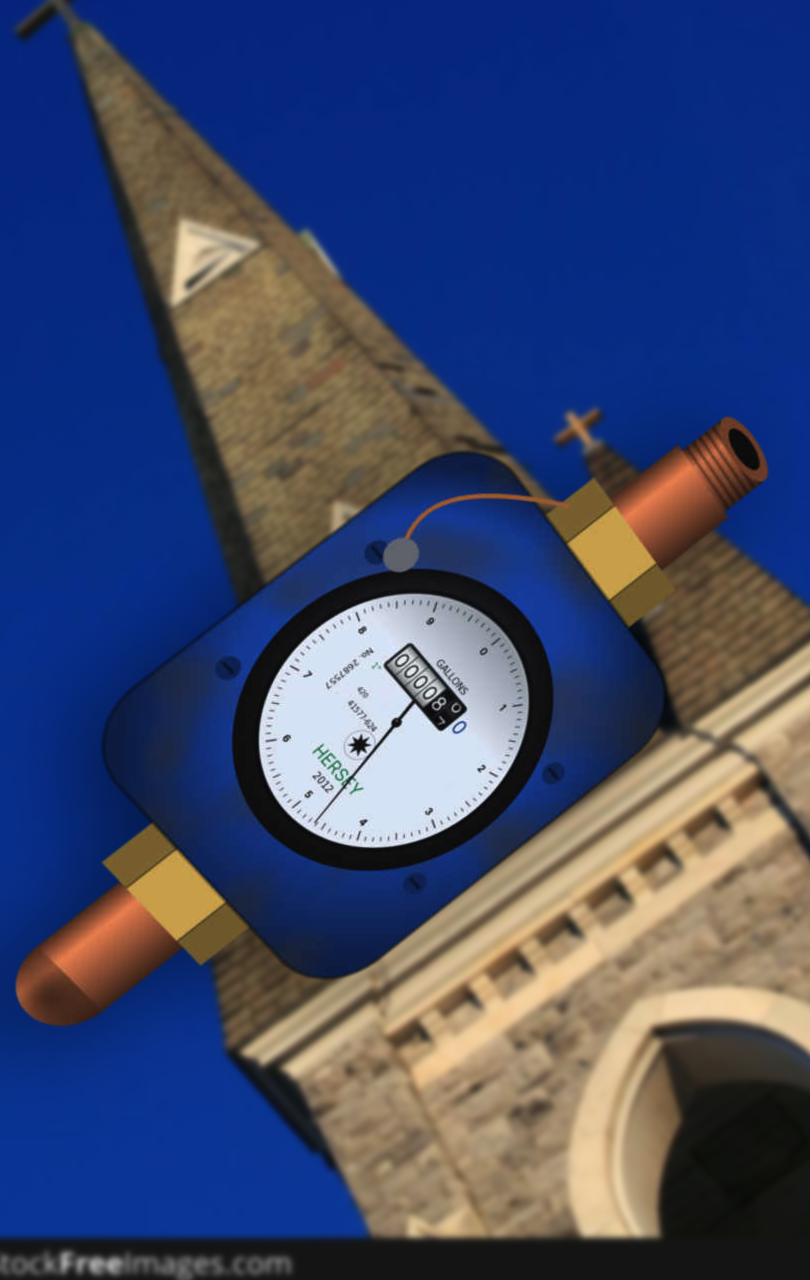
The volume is {"value": 864.6, "unit": "gal"}
